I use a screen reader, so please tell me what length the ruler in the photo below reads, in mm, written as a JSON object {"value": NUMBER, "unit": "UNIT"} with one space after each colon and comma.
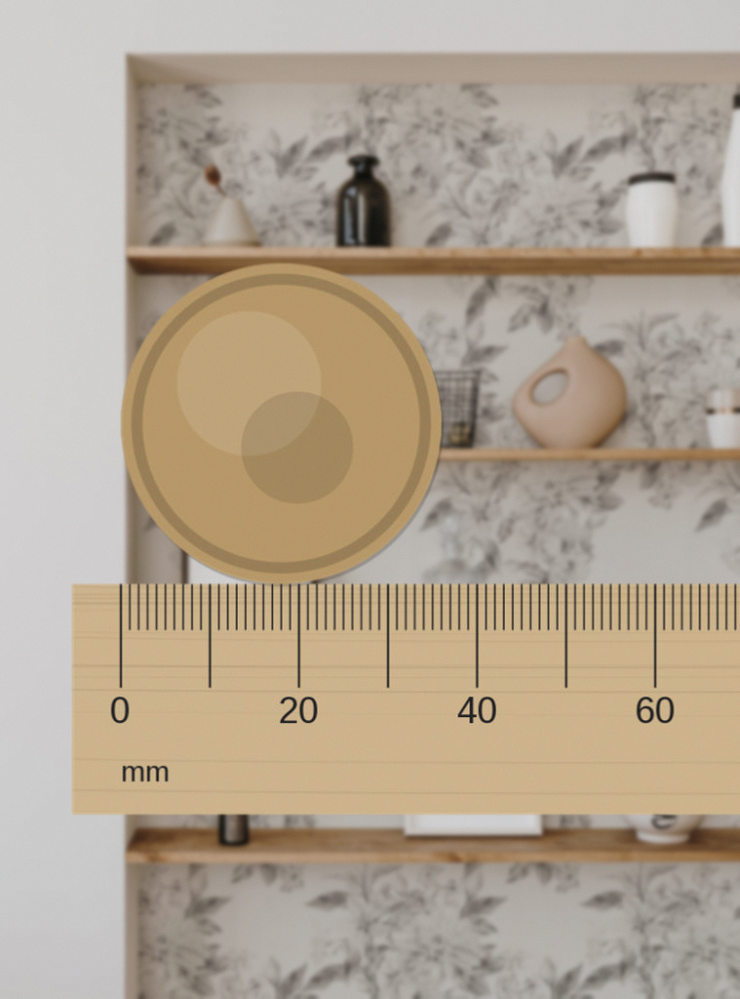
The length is {"value": 36, "unit": "mm"}
